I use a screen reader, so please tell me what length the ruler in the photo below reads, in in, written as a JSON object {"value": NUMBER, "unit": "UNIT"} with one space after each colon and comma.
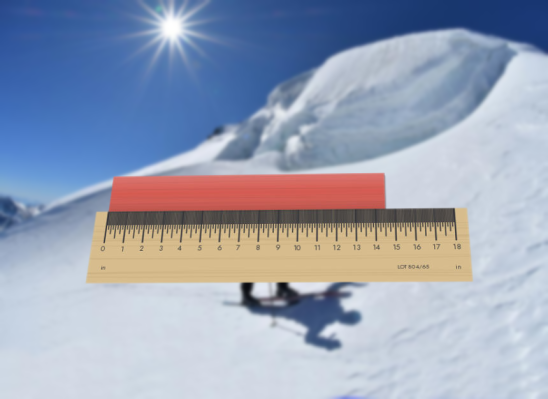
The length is {"value": 14.5, "unit": "in"}
